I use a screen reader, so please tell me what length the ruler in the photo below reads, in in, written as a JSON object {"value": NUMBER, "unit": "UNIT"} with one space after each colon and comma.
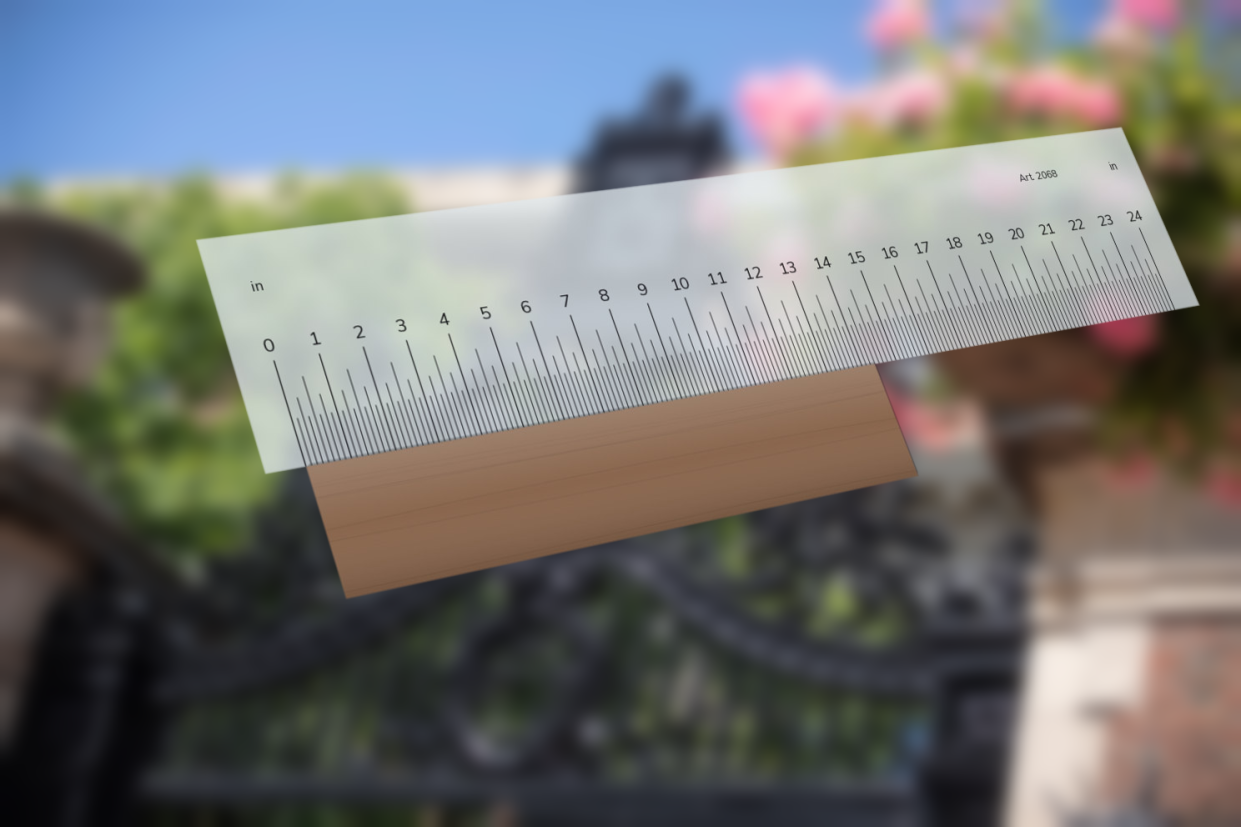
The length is {"value": 14.375, "unit": "in"}
